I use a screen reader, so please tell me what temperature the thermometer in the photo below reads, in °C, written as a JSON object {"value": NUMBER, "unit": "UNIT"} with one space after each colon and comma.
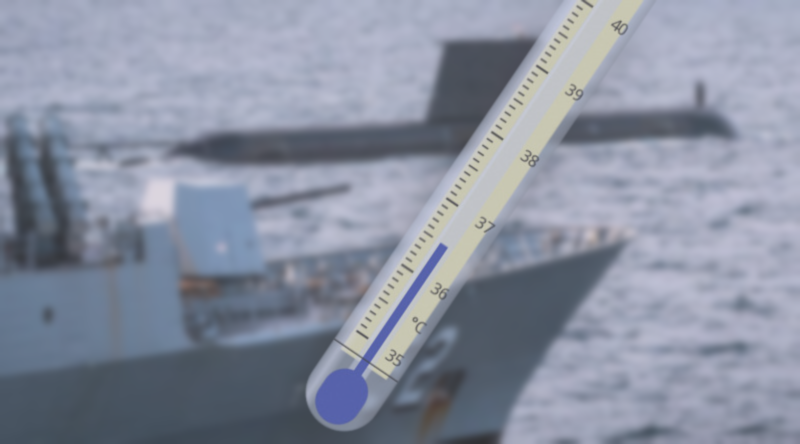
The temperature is {"value": 36.5, "unit": "°C"}
